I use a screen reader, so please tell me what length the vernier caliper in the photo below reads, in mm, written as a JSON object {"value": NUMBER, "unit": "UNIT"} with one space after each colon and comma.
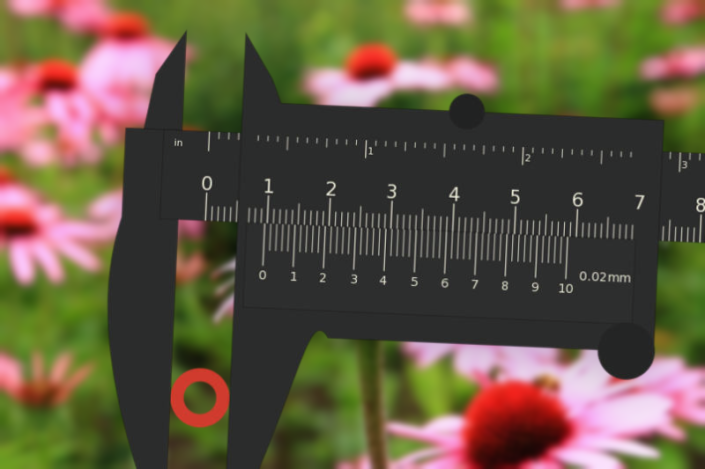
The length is {"value": 9.6, "unit": "mm"}
